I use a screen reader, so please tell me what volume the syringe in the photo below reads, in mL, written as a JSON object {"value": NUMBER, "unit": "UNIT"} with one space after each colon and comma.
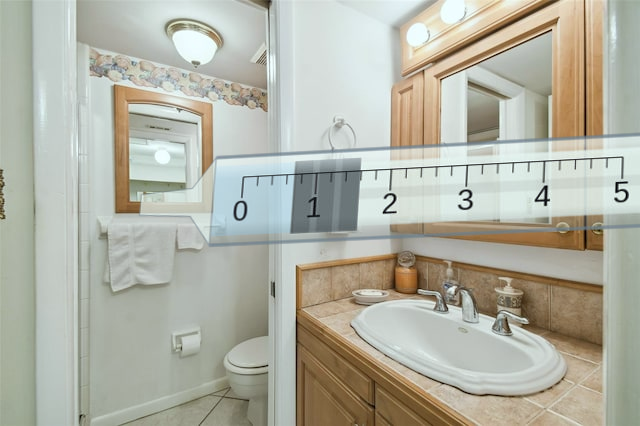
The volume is {"value": 0.7, "unit": "mL"}
